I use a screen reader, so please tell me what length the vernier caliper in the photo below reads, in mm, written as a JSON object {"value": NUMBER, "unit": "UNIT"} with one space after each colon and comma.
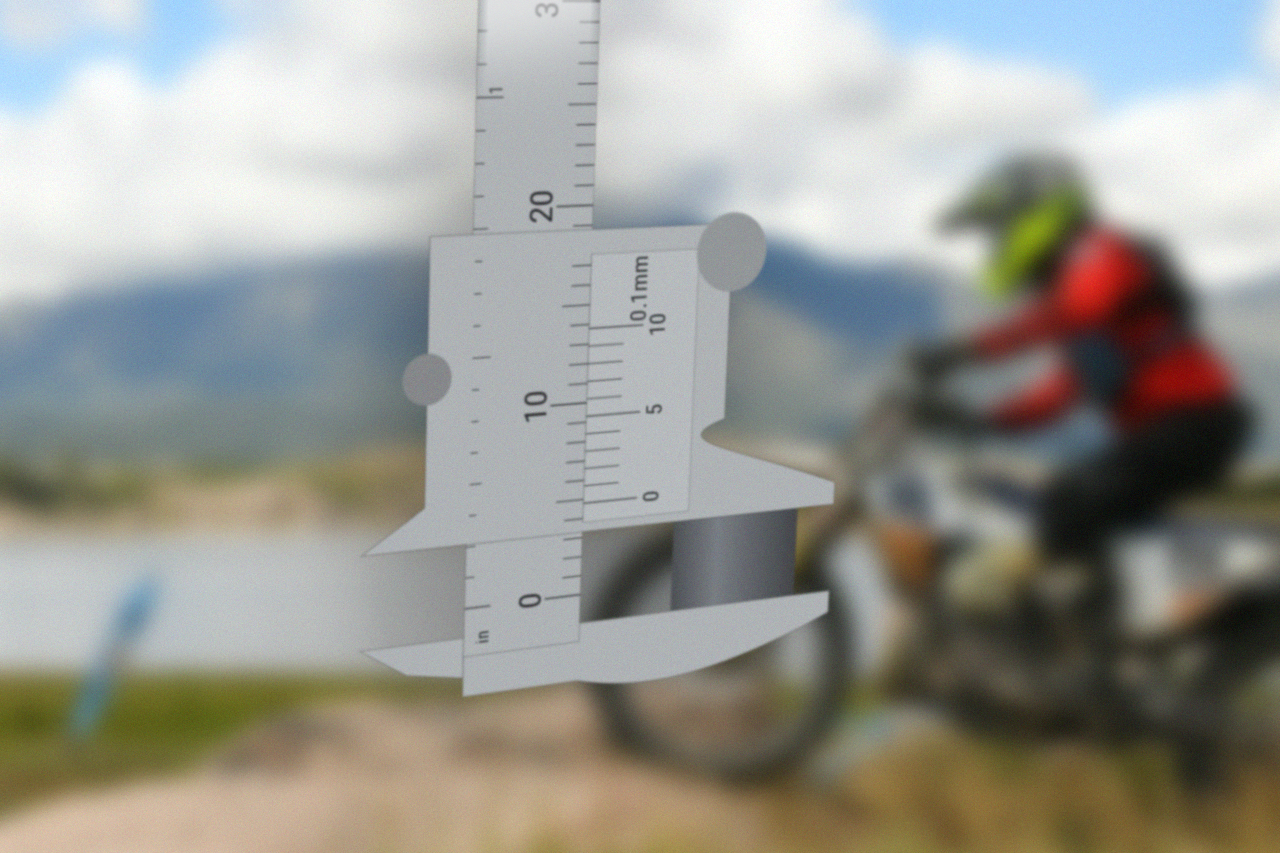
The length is {"value": 4.8, "unit": "mm"}
